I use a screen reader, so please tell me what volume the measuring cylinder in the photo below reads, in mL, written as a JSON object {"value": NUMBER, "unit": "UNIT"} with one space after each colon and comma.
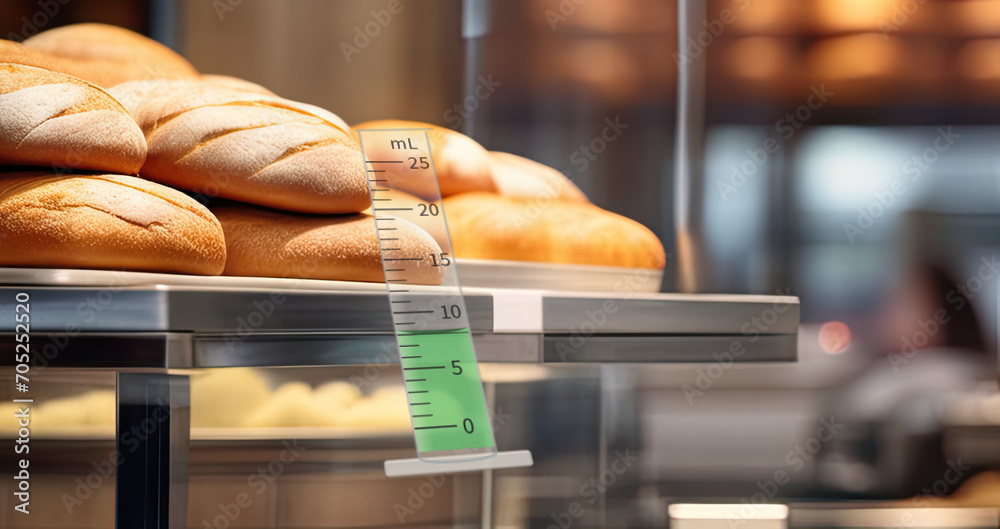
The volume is {"value": 8, "unit": "mL"}
